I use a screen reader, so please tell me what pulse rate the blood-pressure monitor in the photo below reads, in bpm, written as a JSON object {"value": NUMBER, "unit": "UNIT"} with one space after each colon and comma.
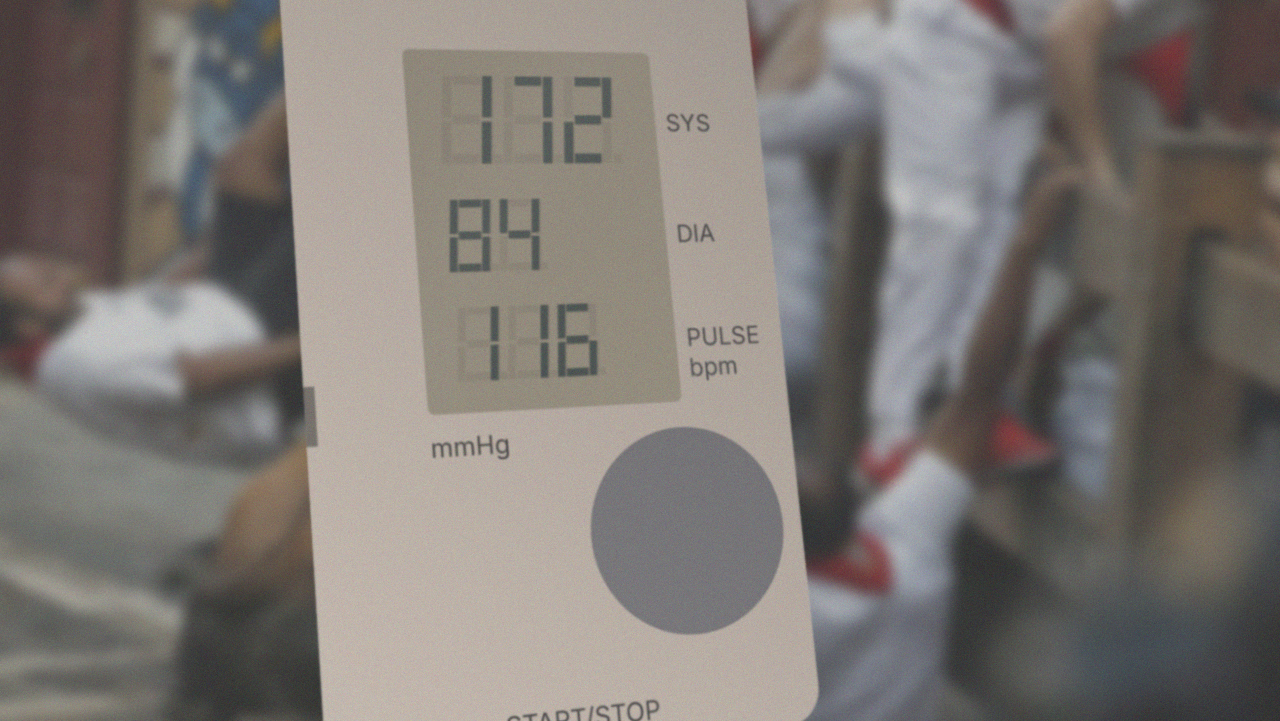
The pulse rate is {"value": 116, "unit": "bpm"}
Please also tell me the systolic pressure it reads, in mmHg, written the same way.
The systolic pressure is {"value": 172, "unit": "mmHg"}
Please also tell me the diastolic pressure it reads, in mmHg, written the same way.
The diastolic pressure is {"value": 84, "unit": "mmHg"}
